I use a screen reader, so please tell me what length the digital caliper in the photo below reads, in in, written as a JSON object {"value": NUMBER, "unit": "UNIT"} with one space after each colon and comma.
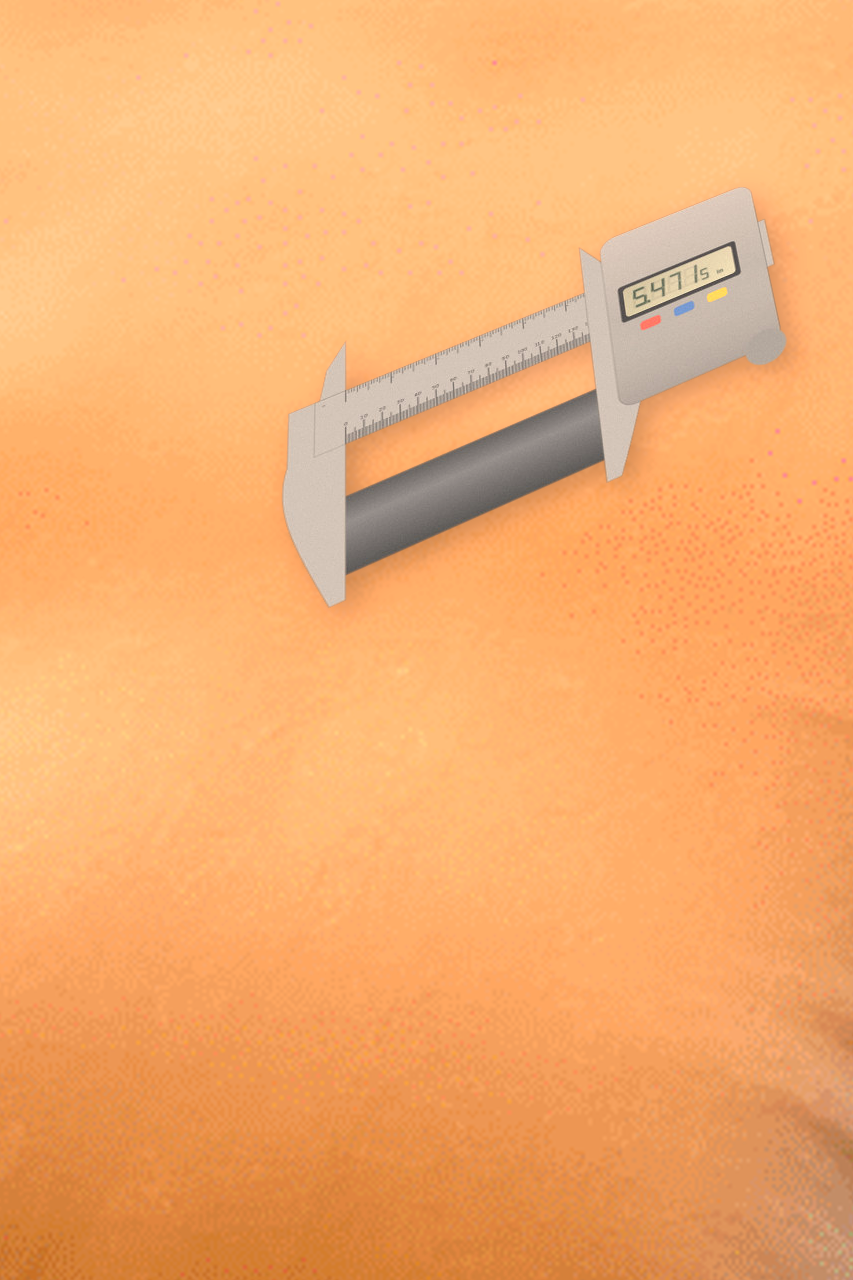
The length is {"value": 5.4715, "unit": "in"}
